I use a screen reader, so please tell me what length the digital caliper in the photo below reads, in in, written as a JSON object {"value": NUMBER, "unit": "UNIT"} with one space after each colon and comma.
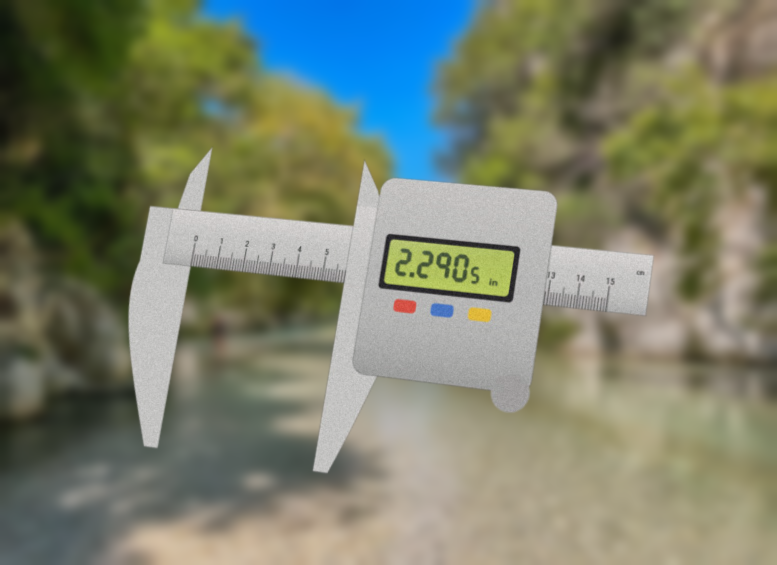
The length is {"value": 2.2905, "unit": "in"}
